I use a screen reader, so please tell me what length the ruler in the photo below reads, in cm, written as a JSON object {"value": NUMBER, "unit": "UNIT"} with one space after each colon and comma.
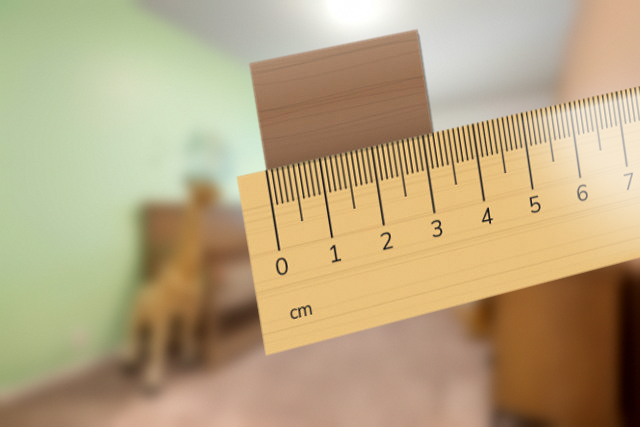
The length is {"value": 3.2, "unit": "cm"}
